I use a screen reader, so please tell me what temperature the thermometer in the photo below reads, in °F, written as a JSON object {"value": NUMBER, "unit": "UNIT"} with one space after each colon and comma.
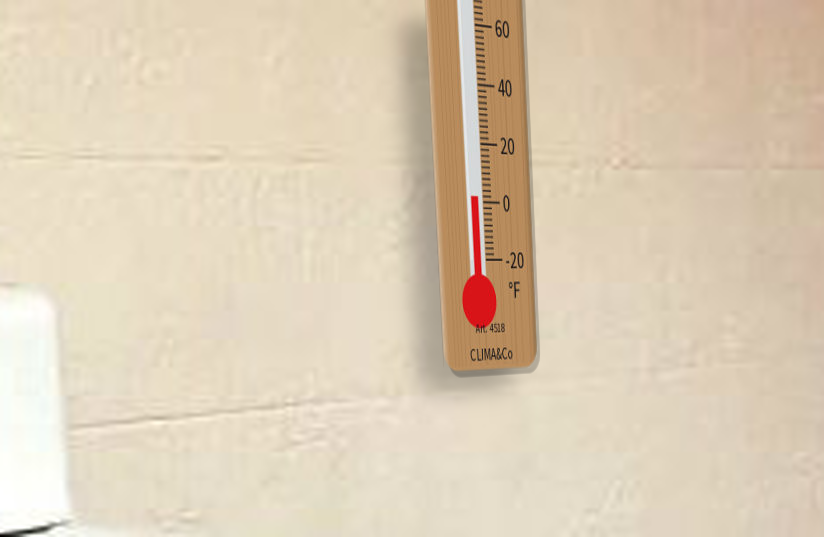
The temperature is {"value": 2, "unit": "°F"}
